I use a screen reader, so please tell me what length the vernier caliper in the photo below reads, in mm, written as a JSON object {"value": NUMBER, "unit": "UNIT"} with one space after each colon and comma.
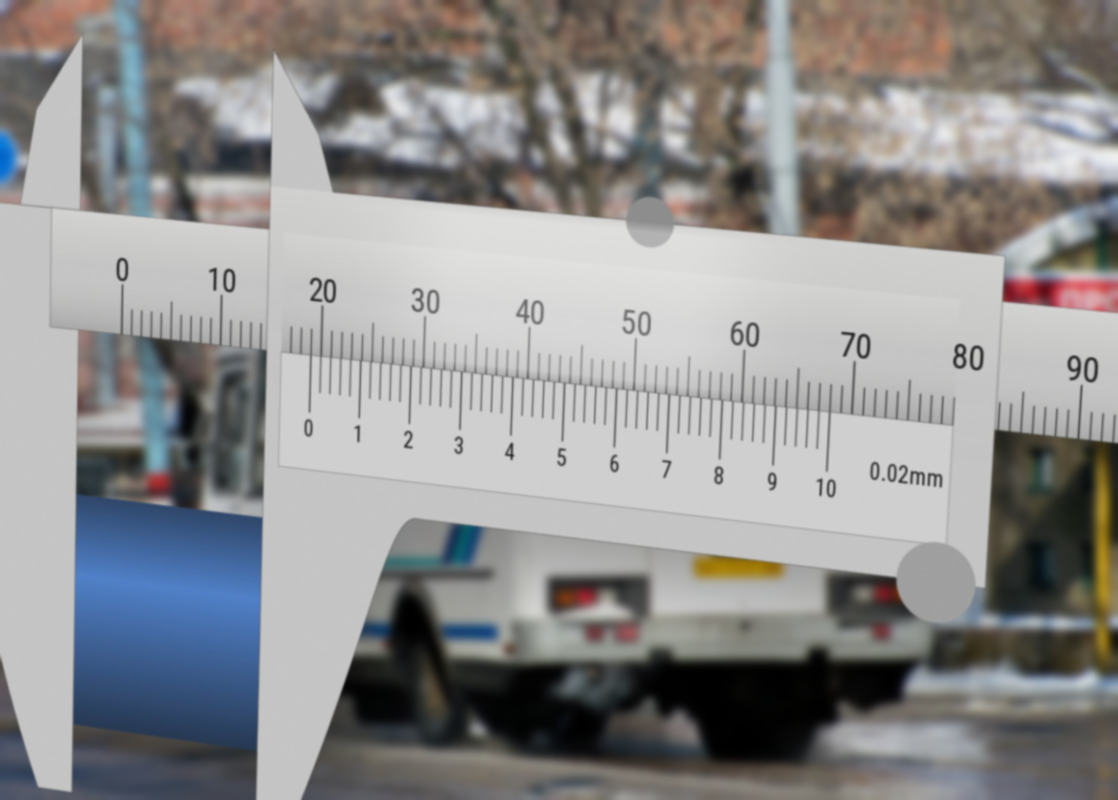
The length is {"value": 19.0, "unit": "mm"}
